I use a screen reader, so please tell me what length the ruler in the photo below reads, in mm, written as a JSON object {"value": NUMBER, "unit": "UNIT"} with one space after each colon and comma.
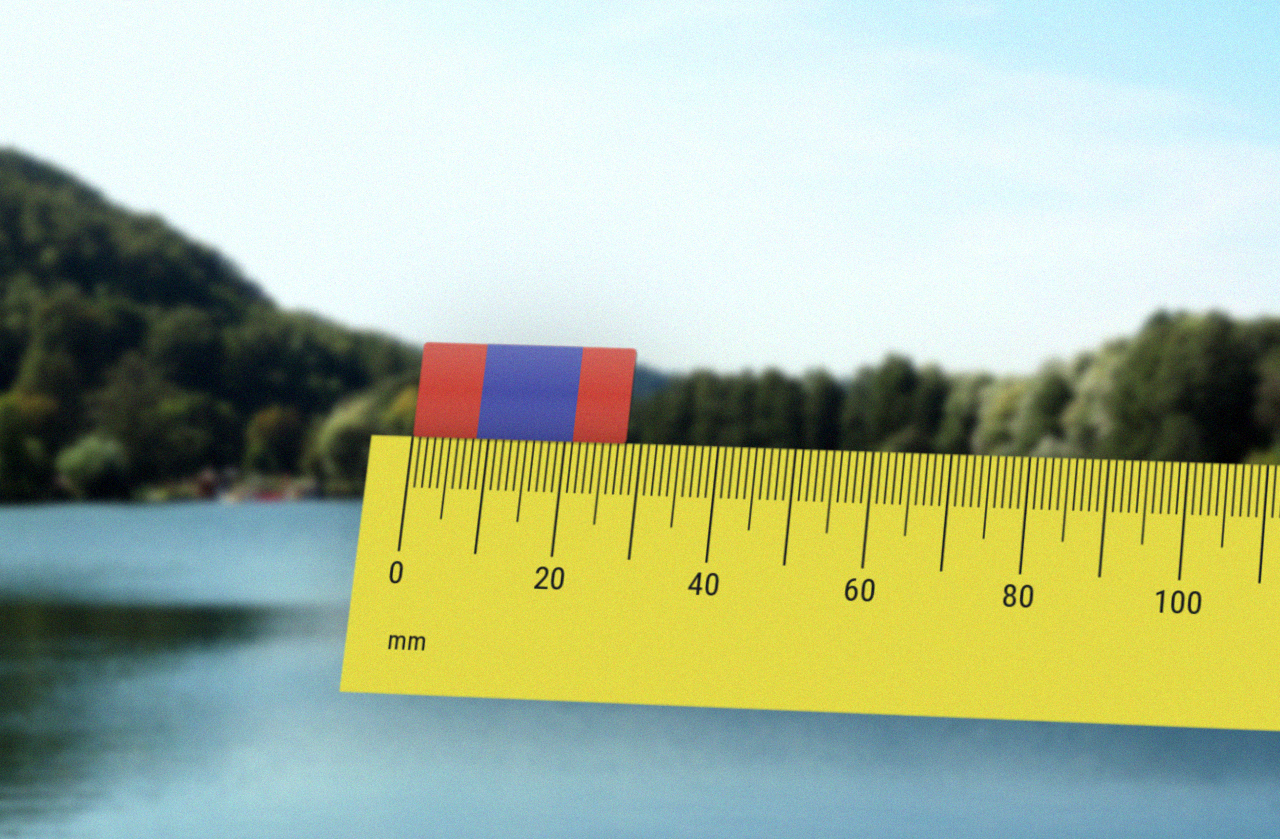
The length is {"value": 28, "unit": "mm"}
